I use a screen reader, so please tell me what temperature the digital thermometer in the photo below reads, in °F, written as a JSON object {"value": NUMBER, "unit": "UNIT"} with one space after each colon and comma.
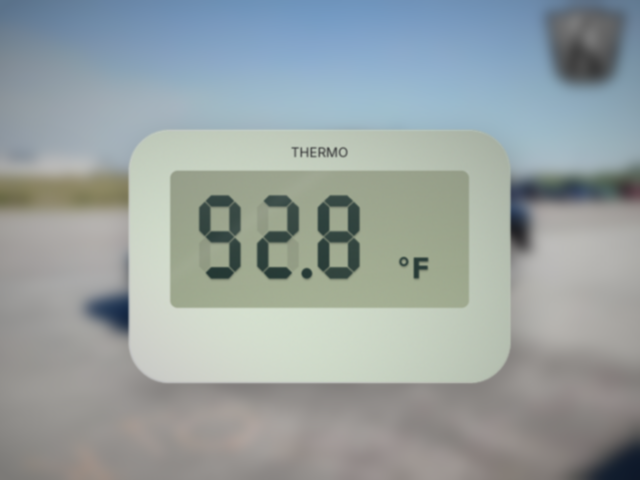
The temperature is {"value": 92.8, "unit": "°F"}
